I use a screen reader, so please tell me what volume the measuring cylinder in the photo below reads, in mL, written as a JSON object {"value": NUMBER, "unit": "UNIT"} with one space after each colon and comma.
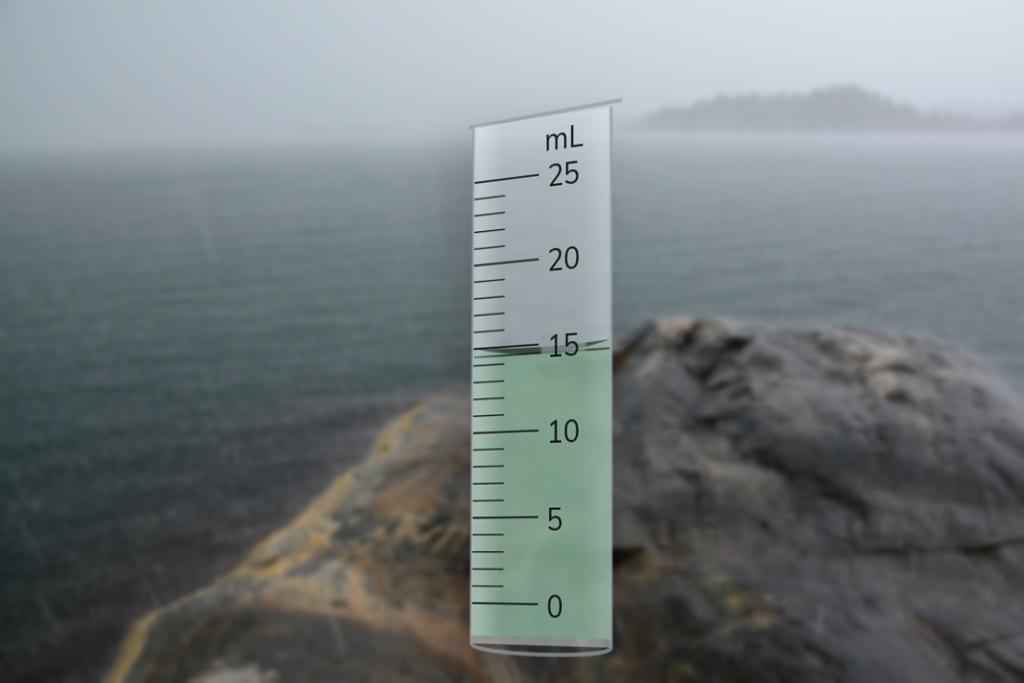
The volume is {"value": 14.5, "unit": "mL"}
